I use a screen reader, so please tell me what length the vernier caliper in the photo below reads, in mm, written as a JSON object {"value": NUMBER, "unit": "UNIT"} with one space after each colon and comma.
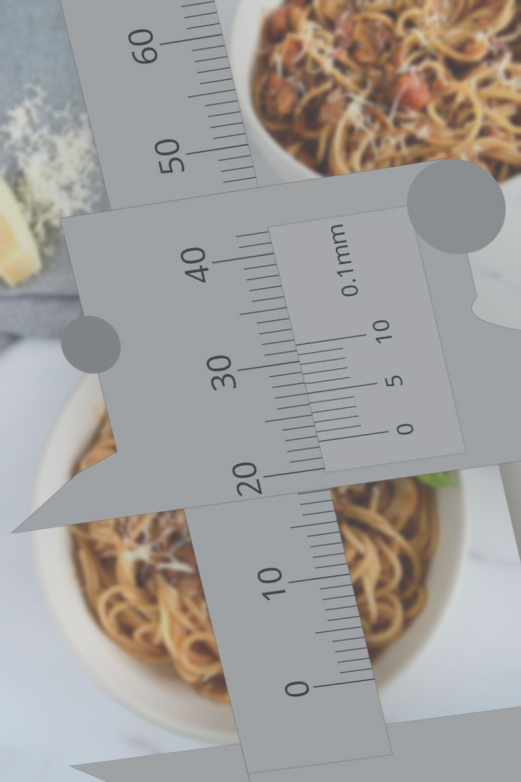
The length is {"value": 22.5, "unit": "mm"}
